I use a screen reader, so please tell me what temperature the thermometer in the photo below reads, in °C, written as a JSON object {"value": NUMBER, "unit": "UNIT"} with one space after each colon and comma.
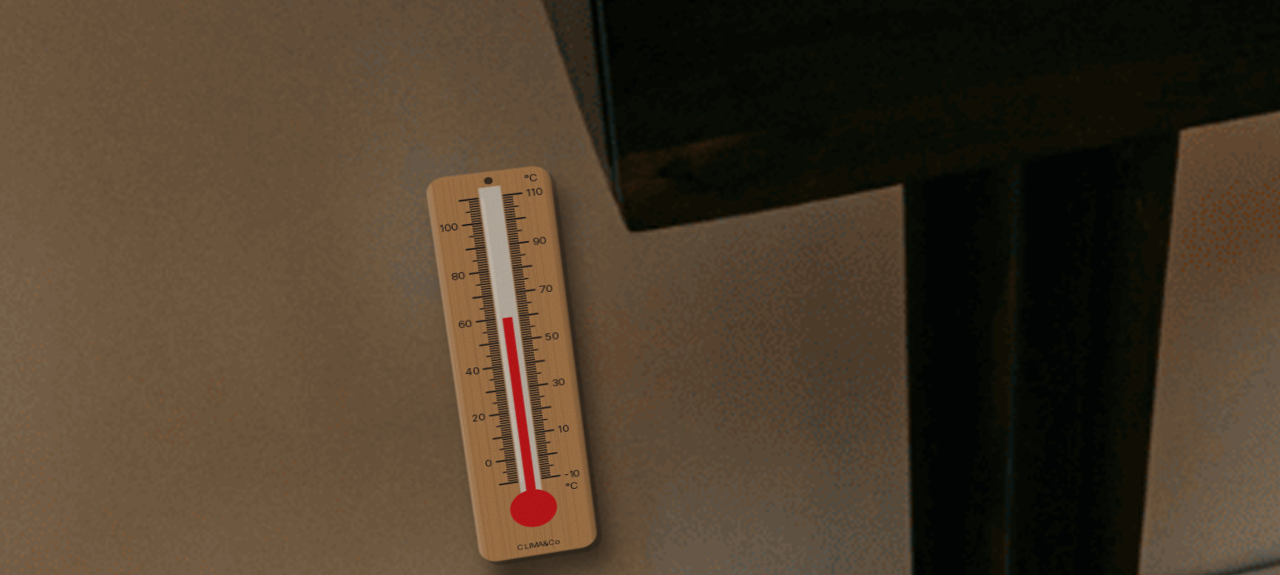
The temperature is {"value": 60, "unit": "°C"}
